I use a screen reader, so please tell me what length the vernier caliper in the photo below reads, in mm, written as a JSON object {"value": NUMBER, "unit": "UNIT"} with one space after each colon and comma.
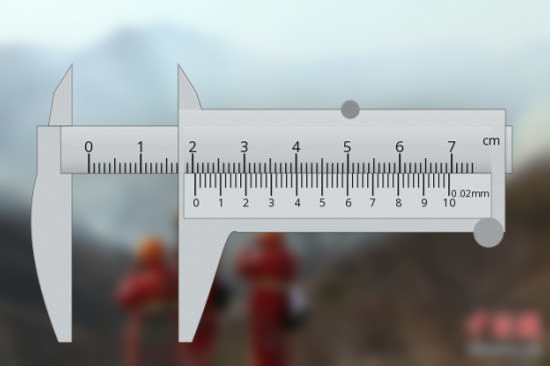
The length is {"value": 20.5, "unit": "mm"}
